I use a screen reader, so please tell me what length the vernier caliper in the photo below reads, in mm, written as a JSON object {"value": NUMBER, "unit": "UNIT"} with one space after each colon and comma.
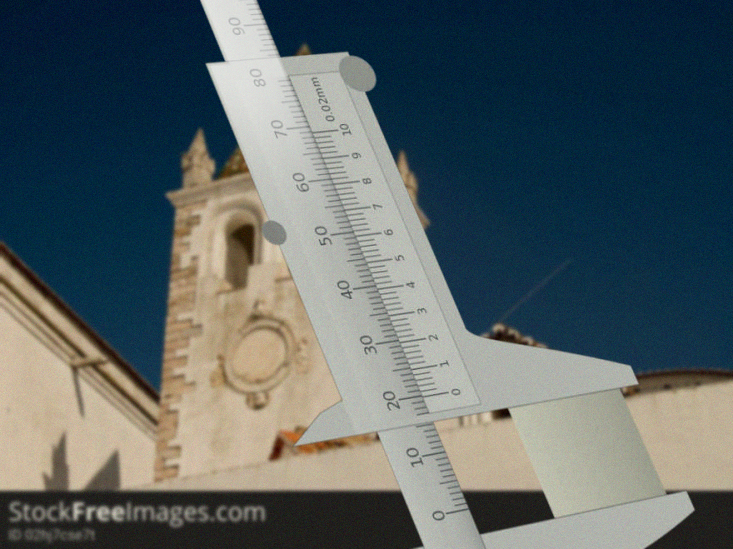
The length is {"value": 19.8, "unit": "mm"}
